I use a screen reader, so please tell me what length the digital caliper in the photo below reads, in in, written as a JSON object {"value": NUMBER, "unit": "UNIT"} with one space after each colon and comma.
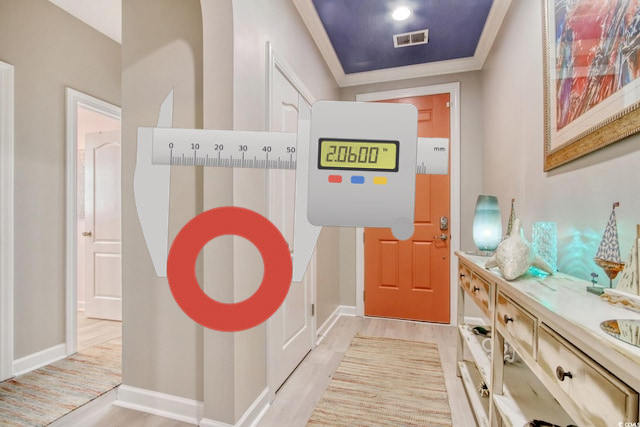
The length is {"value": 2.0600, "unit": "in"}
